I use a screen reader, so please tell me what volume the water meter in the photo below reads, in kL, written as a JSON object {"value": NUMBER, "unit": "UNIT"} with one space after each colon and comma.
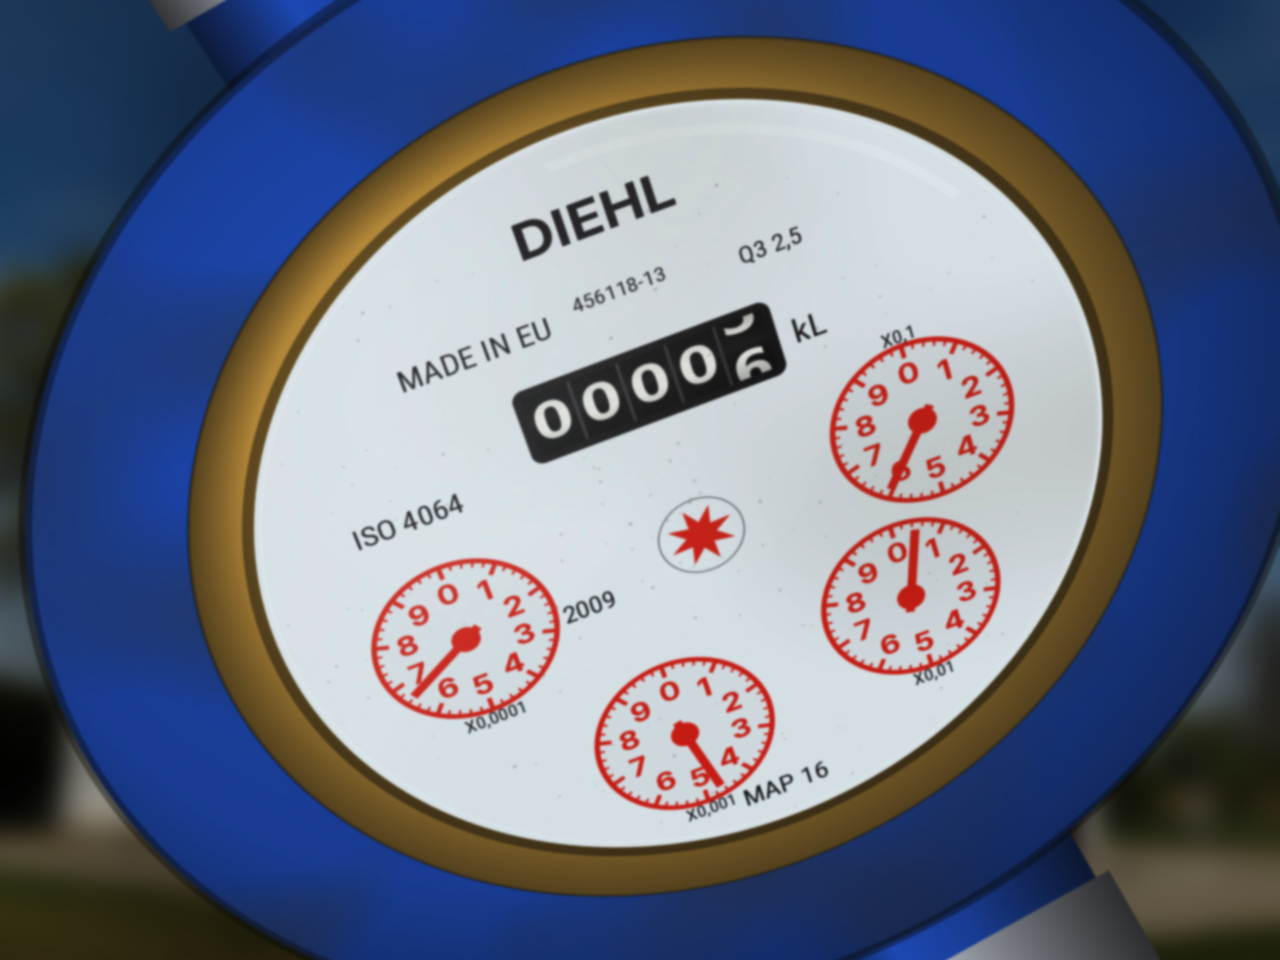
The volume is {"value": 5.6046, "unit": "kL"}
